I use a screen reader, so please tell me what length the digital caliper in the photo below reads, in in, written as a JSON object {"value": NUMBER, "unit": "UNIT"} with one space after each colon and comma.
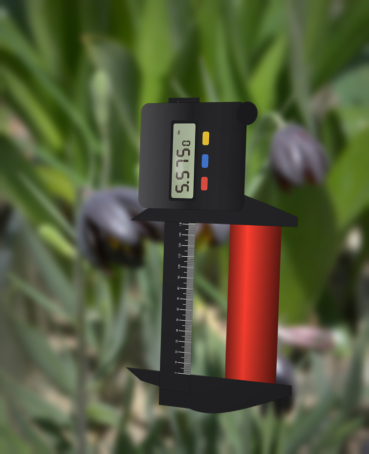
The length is {"value": 5.5750, "unit": "in"}
